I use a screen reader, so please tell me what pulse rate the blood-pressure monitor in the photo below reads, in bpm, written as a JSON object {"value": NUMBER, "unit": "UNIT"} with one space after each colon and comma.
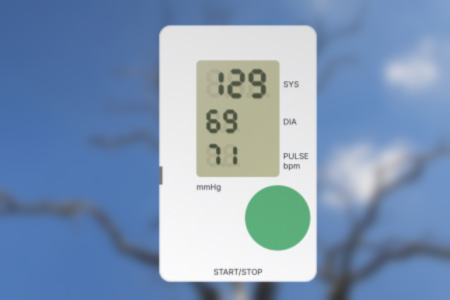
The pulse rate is {"value": 71, "unit": "bpm"}
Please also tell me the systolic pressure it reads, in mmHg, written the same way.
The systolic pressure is {"value": 129, "unit": "mmHg"}
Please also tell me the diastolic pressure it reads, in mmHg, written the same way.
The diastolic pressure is {"value": 69, "unit": "mmHg"}
